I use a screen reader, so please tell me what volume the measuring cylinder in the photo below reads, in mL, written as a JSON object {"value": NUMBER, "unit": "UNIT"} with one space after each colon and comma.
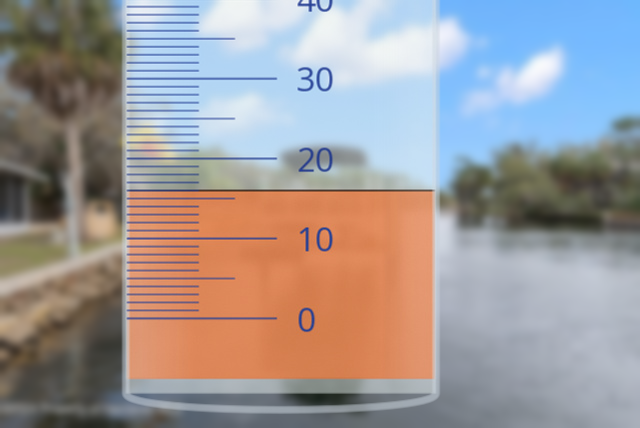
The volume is {"value": 16, "unit": "mL"}
